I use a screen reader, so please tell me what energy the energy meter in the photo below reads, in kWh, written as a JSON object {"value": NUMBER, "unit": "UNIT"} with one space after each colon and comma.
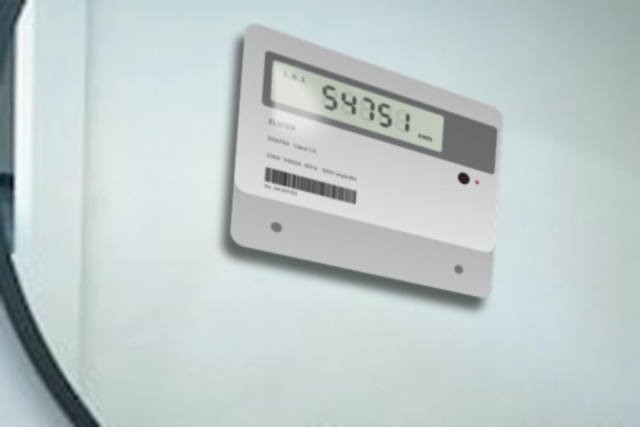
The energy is {"value": 54751, "unit": "kWh"}
